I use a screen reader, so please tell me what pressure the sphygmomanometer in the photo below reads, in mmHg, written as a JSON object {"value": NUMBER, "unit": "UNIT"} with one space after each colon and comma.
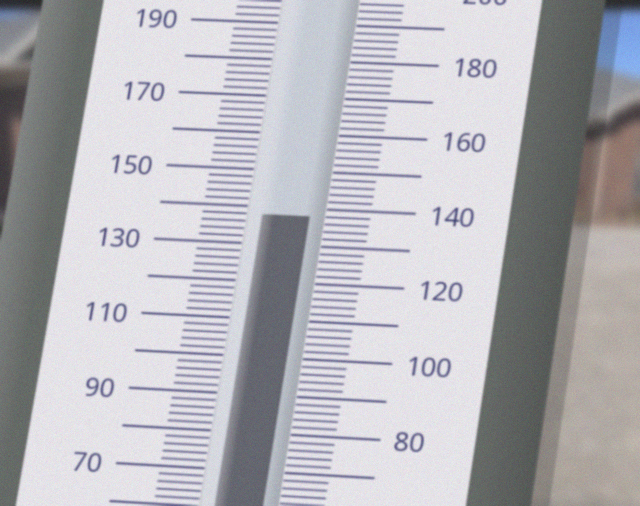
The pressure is {"value": 138, "unit": "mmHg"}
